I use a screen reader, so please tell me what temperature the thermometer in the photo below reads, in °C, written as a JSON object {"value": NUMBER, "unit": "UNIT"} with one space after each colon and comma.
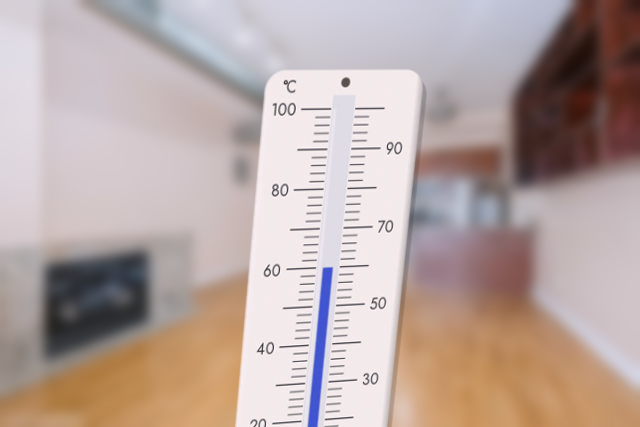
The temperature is {"value": 60, "unit": "°C"}
